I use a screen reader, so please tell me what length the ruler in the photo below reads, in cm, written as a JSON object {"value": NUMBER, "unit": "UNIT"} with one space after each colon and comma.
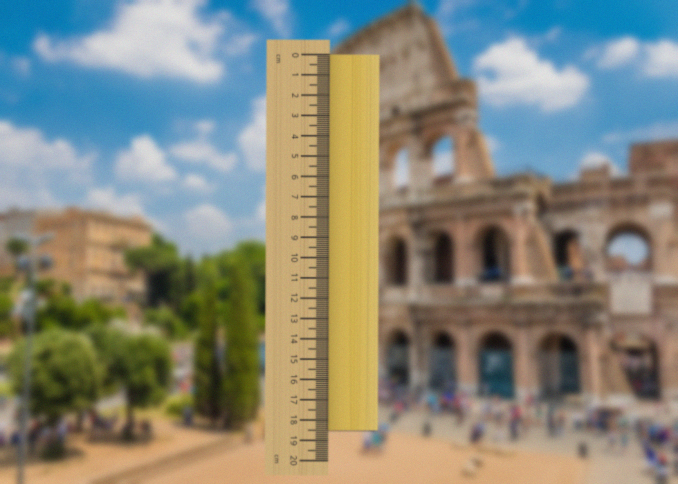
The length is {"value": 18.5, "unit": "cm"}
